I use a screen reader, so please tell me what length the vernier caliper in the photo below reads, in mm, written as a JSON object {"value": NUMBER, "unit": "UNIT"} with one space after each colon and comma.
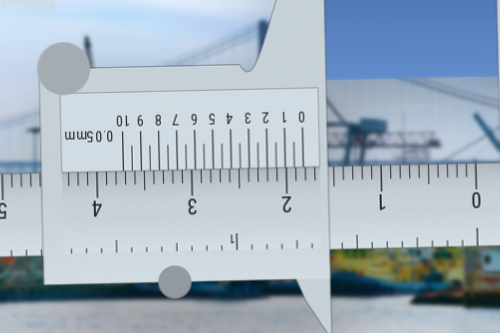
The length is {"value": 18.2, "unit": "mm"}
